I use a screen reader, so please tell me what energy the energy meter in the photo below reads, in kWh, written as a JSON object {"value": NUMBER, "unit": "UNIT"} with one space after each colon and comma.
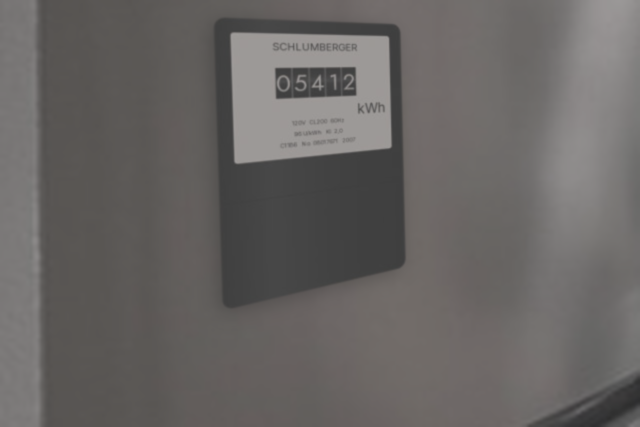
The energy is {"value": 5412, "unit": "kWh"}
